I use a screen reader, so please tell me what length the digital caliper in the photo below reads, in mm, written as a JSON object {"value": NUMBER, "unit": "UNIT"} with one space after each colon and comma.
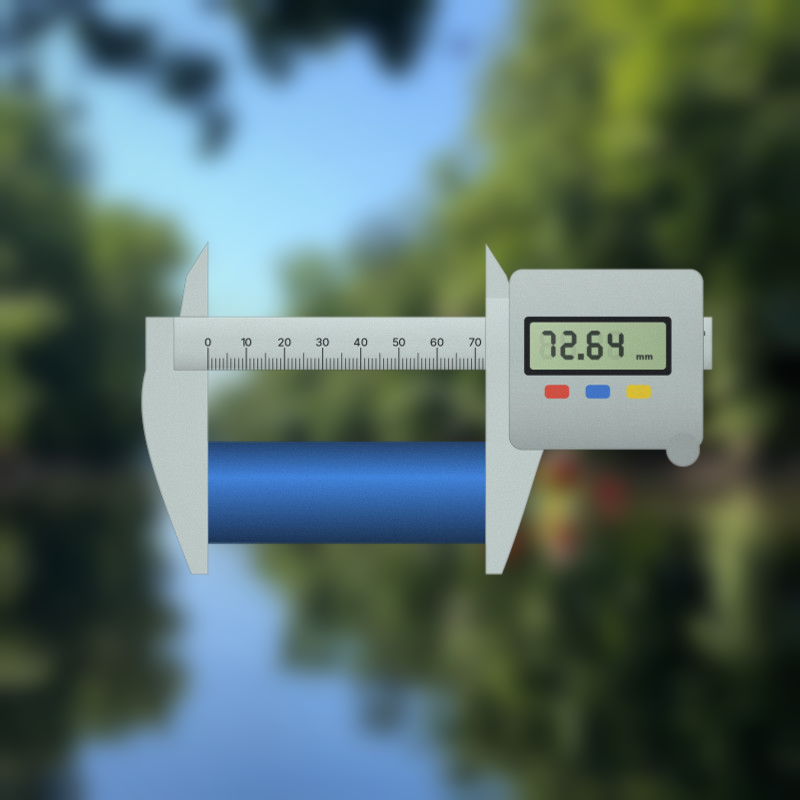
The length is {"value": 72.64, "unit": "mm"}
